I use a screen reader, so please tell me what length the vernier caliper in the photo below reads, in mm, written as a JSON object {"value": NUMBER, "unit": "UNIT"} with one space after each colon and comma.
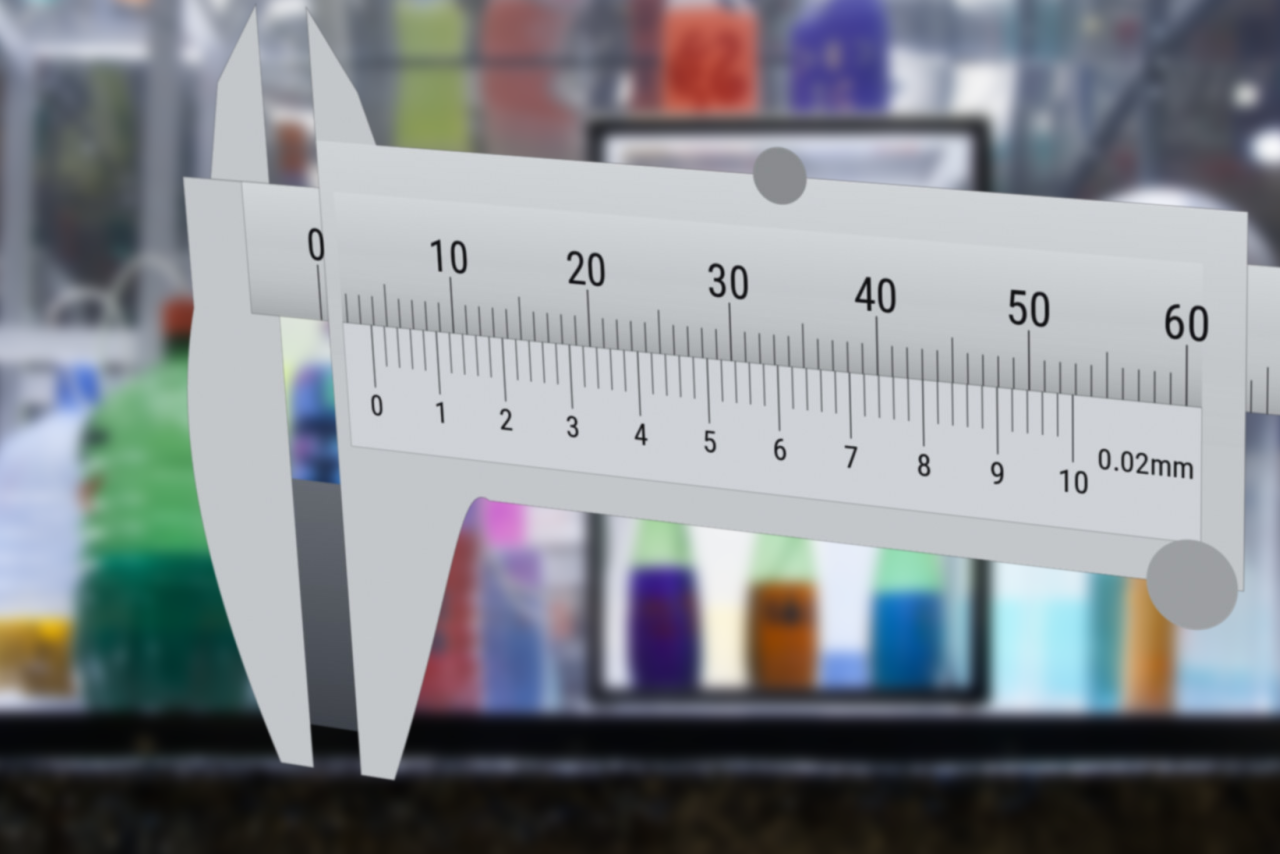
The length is {"value": 3.8, "unit": "mm"}
